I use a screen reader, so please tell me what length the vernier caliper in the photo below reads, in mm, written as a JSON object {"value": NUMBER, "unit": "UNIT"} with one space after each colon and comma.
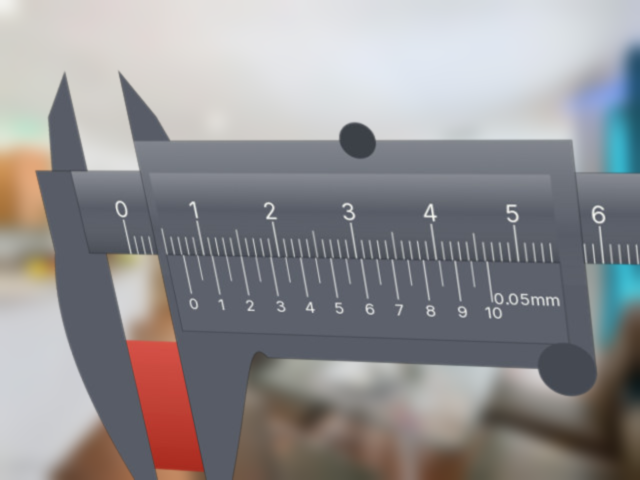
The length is {"value": 7.2, "unit": "mm"}
